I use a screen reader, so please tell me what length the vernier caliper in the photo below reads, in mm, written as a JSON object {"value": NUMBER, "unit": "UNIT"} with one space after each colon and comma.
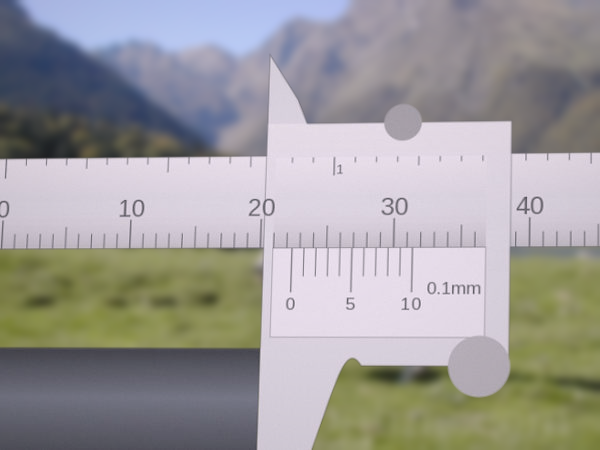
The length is {"value": 22.4, "unit": "mm"}
